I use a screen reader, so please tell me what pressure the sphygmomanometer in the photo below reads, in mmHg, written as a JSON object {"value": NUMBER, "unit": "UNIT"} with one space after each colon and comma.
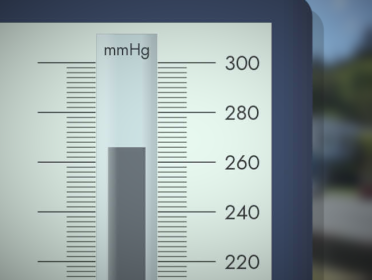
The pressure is {"value": 266, "unit": "mmHg"}
